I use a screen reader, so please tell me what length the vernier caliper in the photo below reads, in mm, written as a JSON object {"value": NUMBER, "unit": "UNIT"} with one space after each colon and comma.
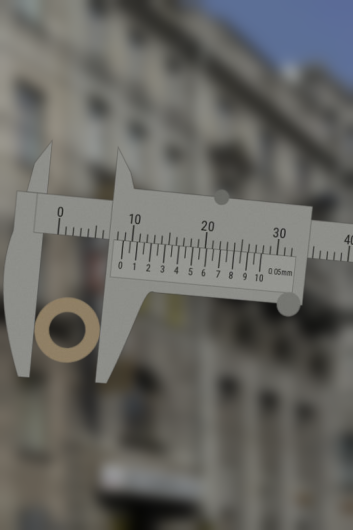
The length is {"value": 8.8, "unit": "mm"}
